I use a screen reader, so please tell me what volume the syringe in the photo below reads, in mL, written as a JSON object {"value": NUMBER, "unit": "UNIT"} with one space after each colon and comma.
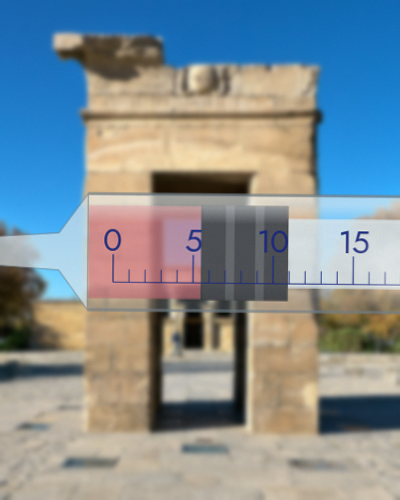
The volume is {"value": 5.5, "unit": "mL"}
